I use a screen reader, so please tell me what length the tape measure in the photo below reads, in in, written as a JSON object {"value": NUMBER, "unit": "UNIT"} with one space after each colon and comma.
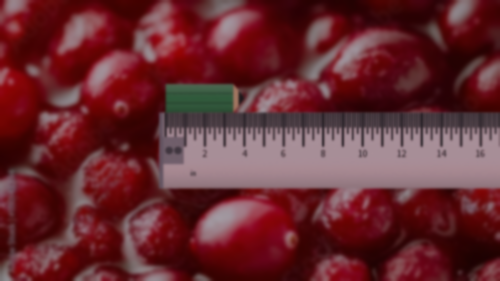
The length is {"value": 4, "unit": "in"}
